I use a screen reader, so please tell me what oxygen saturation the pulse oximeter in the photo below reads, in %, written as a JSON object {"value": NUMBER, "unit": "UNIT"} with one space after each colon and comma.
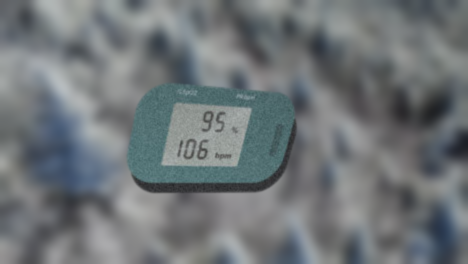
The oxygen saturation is {"value": 95, "unit": "%"}
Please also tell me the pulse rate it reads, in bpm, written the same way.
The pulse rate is {"value": 106, "unit": "bpm"}
